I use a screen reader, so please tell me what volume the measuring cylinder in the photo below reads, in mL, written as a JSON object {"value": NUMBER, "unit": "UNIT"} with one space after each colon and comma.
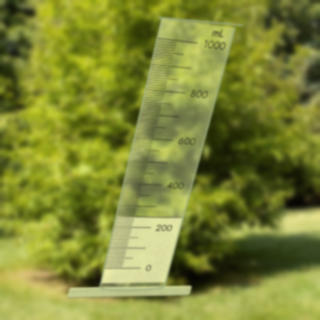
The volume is {"value": 250, "unit": "mL"}
